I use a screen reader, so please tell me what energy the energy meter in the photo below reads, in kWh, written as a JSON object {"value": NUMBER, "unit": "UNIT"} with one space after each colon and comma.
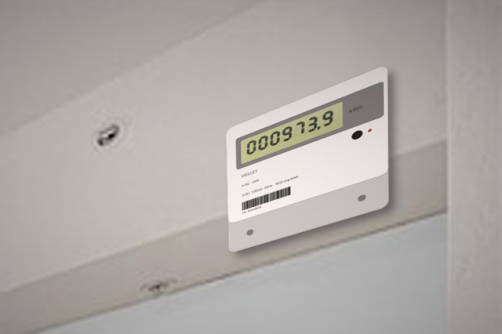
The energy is {"value": 973.9, "unit": "kWh"}
